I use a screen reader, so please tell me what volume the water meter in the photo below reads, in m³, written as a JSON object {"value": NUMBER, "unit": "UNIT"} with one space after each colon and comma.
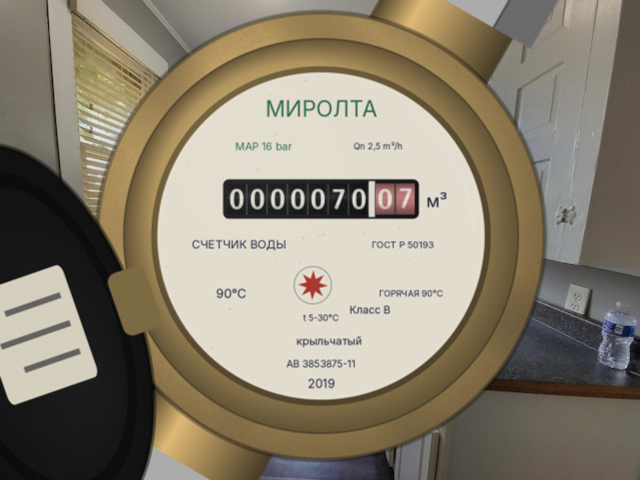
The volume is {"value": 70.07, "unit": "m³"}
